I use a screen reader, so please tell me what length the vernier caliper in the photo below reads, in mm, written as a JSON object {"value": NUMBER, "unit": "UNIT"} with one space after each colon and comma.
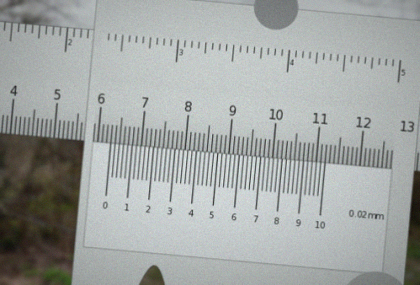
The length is {"value": 63.0, "unit": "mm"}
